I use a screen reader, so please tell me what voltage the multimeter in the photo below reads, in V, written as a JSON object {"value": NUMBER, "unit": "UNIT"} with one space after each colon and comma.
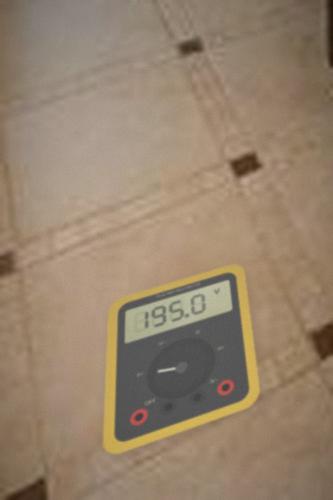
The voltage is {"value": 195.0, "unit": "V"}
